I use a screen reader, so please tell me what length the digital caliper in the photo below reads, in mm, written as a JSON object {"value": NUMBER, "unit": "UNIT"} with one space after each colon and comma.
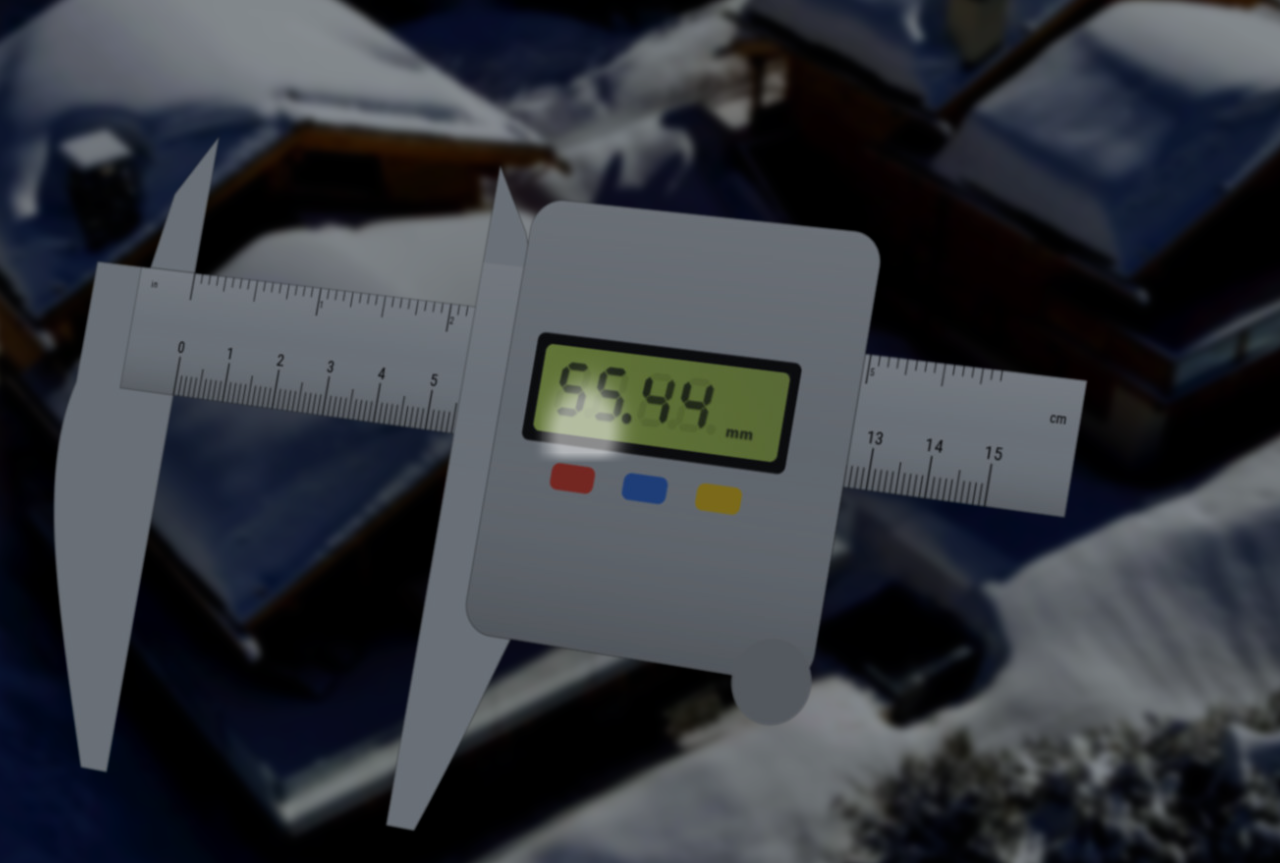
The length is {"value": 55.44, "unit": "mm"}
